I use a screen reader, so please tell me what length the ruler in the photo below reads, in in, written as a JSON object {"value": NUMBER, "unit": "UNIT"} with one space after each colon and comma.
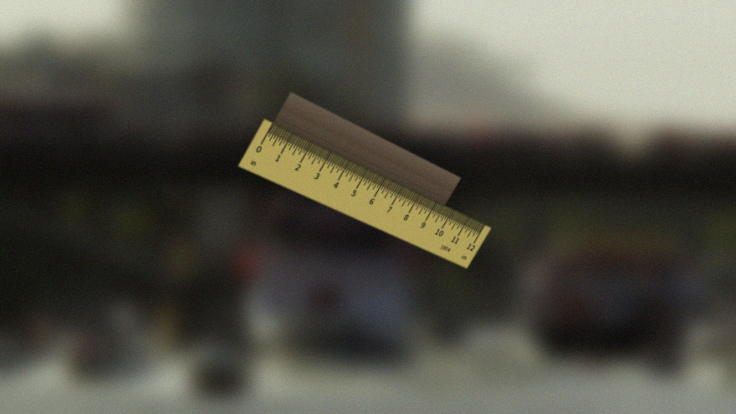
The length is {"value": 9.5, "unit": "in"}
